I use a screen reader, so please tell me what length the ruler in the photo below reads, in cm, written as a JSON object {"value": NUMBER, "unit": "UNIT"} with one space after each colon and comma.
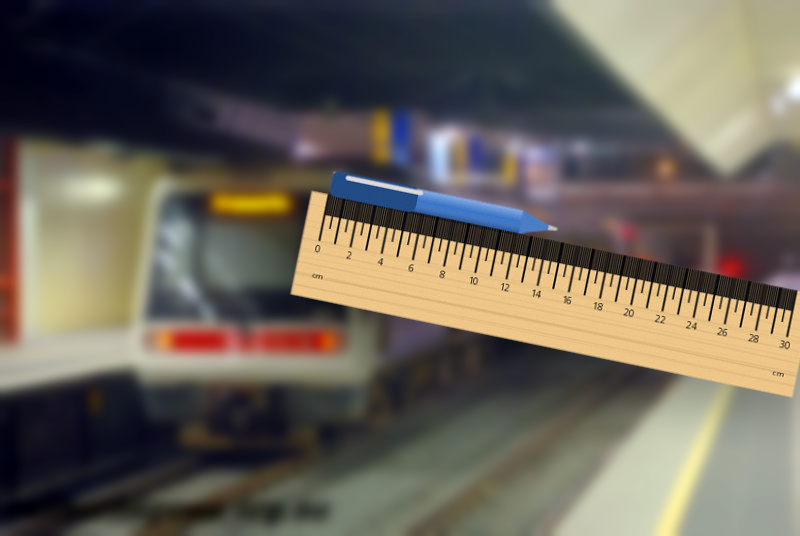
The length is {"value": 14.5, "unit": "cm"}
